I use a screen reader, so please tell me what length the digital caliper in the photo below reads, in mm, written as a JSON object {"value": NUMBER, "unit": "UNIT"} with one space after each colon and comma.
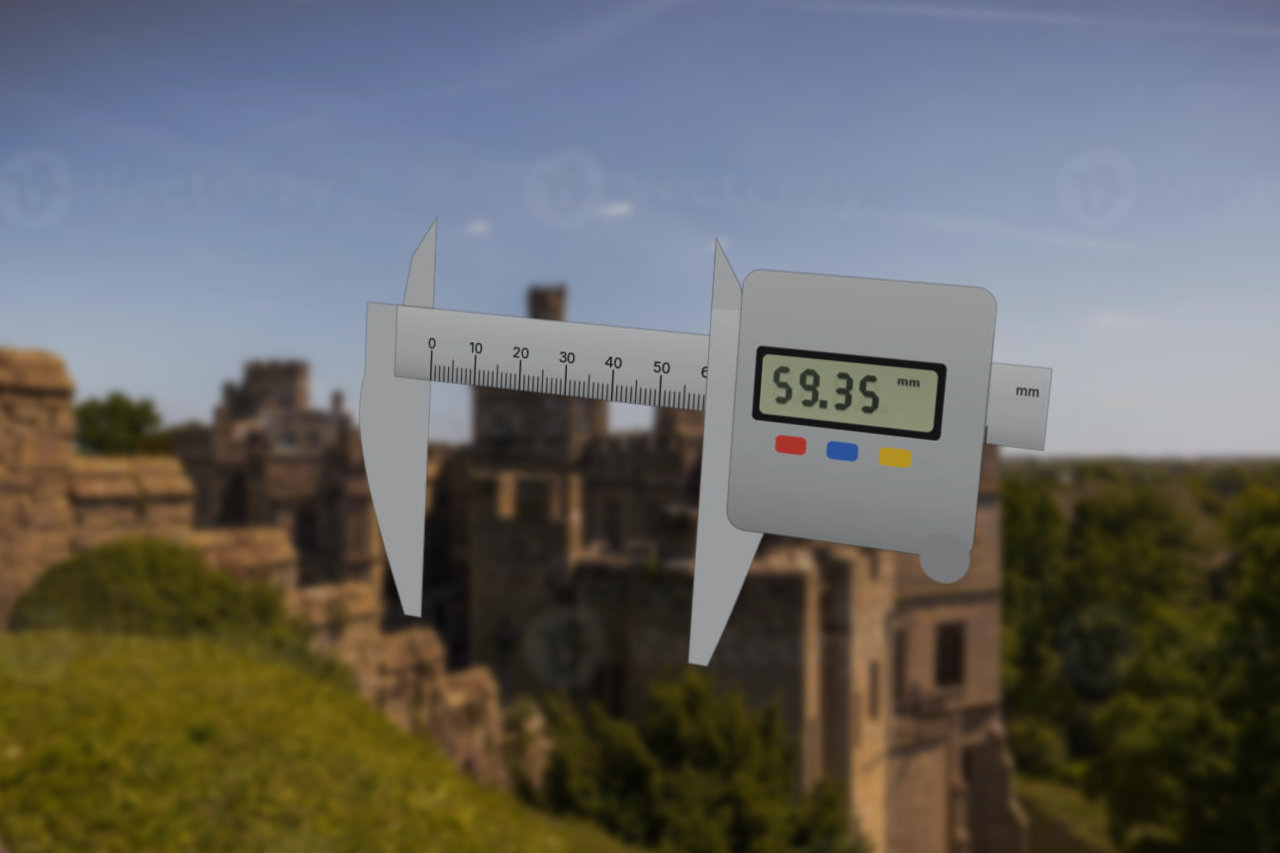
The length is {"value": 59.35, "unit": "mm"}
